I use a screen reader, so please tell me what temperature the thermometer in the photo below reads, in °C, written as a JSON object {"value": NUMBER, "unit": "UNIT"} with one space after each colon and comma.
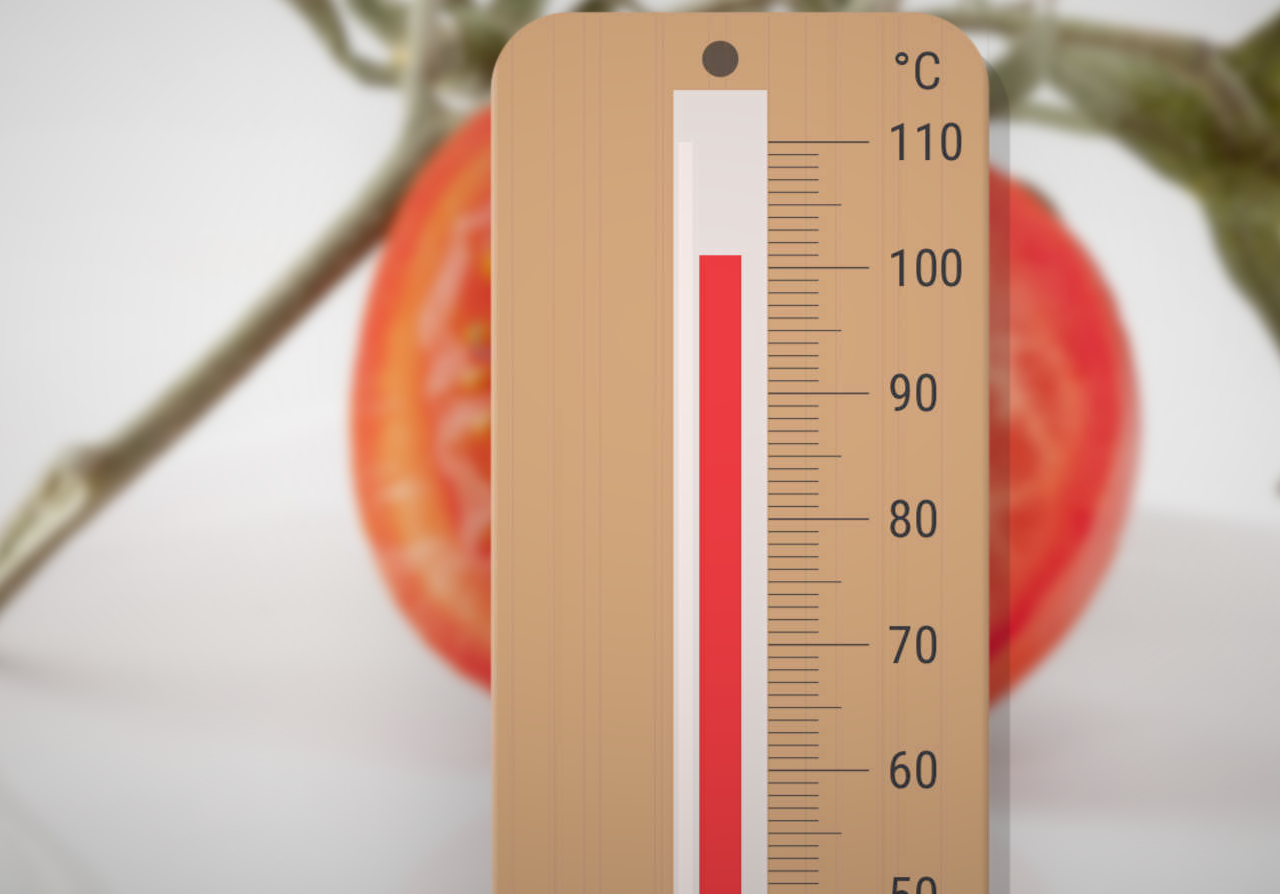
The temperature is {"value": 101, "unit": "°C"}
